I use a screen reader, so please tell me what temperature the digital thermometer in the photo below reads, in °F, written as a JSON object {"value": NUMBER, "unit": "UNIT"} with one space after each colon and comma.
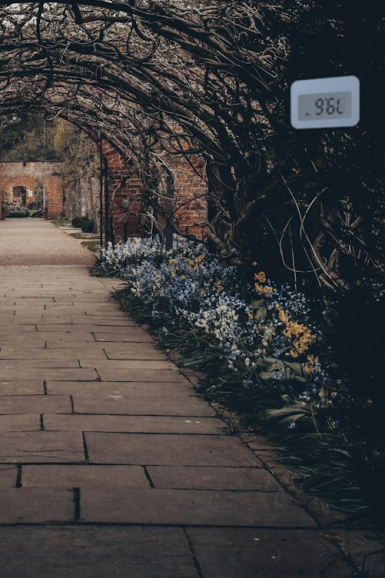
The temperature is {"value": 79.6, "unit": "°F"}
